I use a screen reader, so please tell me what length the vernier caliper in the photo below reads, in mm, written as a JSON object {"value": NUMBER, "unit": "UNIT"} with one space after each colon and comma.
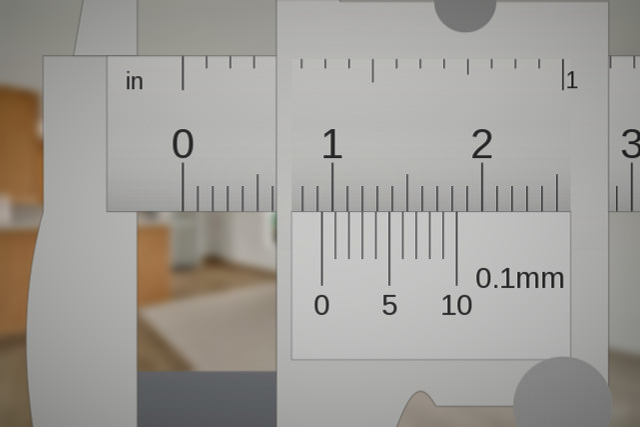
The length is {"value": 9.3, "unit": "mm"}
